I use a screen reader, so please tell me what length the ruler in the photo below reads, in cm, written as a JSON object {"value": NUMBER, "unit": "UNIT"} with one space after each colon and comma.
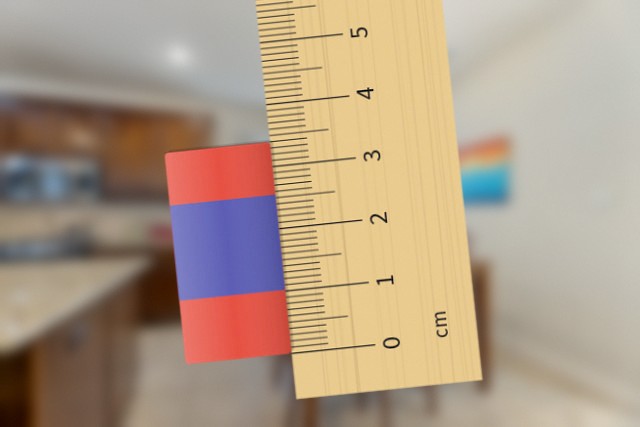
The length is {"value": 3.4, "unit": "cm"}
